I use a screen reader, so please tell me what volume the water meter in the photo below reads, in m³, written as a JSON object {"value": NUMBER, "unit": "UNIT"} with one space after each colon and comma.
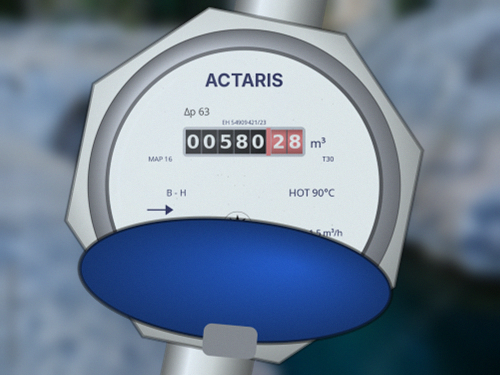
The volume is {"value": 580.28, "unit": "m³"}
